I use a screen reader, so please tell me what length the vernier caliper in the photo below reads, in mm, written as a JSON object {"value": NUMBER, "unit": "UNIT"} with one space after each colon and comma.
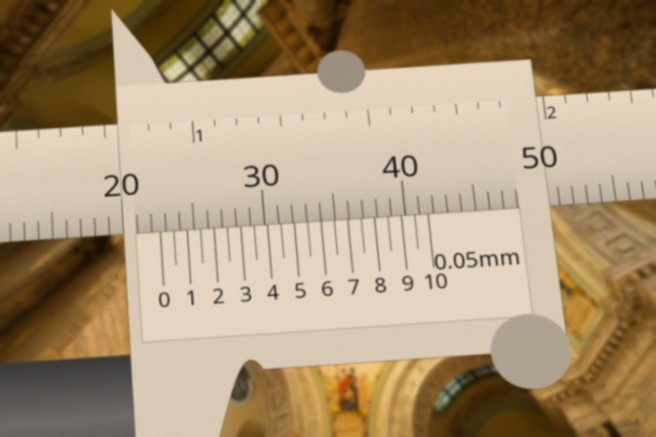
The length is {"value": 22.6, "unit": "mm"}
